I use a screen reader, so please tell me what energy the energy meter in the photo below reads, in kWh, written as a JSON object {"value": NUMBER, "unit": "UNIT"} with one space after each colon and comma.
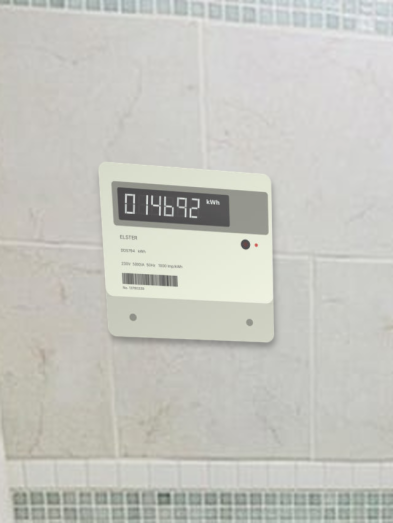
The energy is {"value": 14692, "unit": "kWh"}
